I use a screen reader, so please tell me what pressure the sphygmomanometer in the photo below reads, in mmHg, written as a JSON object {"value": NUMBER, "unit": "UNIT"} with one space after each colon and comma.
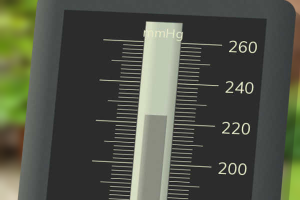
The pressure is {"value": 224, "unit": "mmHg"}
